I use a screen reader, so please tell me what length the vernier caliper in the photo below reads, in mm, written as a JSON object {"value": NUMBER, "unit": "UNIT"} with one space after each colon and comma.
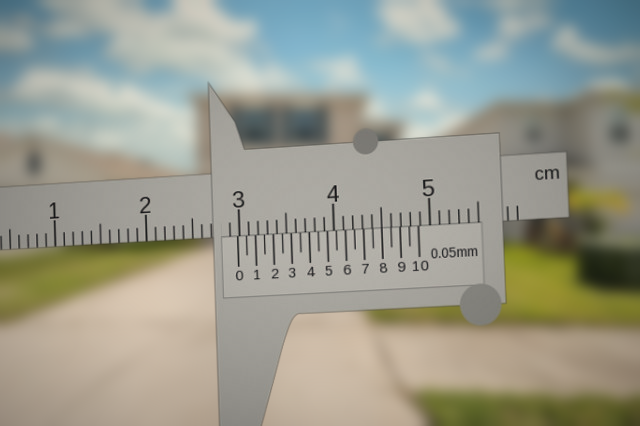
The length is {"value": 29.8, "unit": "mm"}
